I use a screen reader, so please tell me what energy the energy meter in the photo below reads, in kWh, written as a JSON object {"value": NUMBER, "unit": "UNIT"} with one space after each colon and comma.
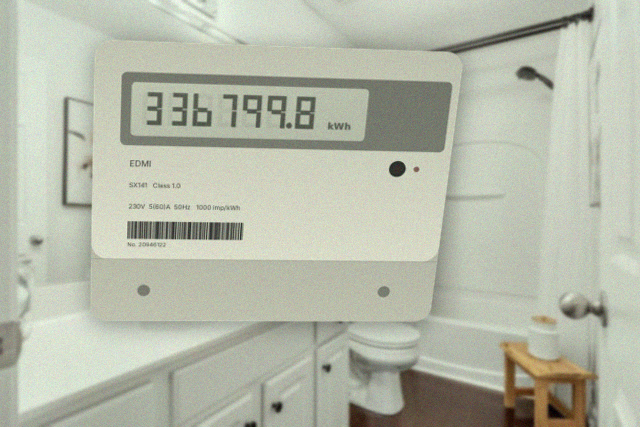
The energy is {"value": 336799.8, "unit": "kWh"}
